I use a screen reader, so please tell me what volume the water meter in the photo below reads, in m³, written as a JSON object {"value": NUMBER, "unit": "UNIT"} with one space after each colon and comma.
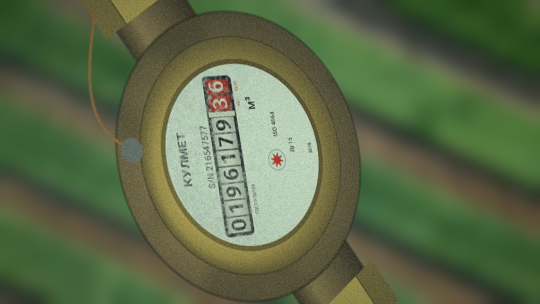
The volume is {"value": 196179.36, "unit": "m³"}
